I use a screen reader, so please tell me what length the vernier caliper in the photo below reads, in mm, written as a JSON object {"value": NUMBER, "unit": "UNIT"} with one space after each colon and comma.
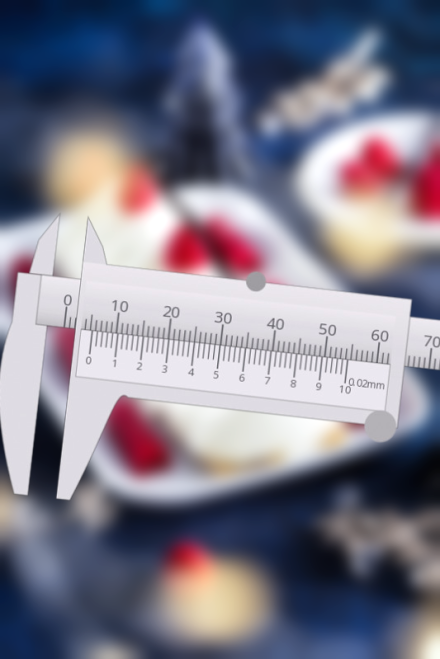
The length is {"value": 5.4, "unit": "mm"}
